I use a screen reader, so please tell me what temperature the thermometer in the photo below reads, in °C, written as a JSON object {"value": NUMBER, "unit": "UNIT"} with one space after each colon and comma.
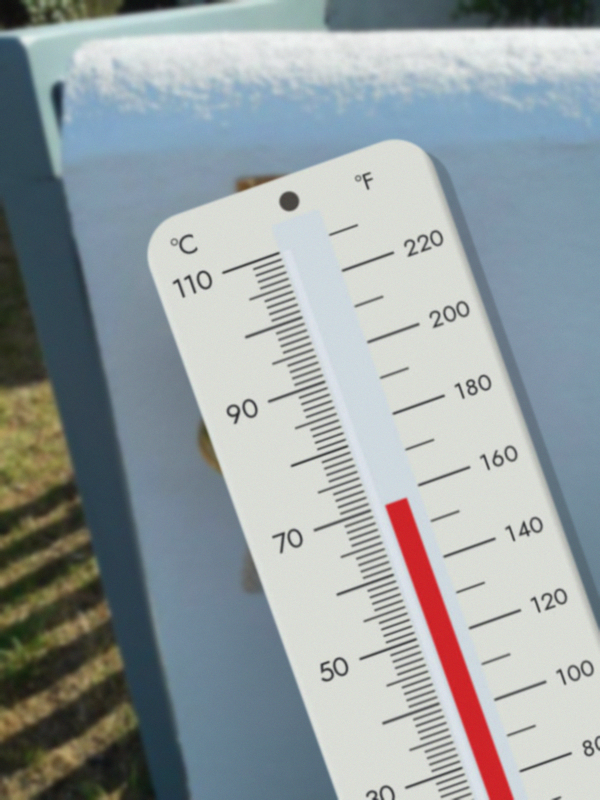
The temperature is {"value": 70, "unit": "°C"}
